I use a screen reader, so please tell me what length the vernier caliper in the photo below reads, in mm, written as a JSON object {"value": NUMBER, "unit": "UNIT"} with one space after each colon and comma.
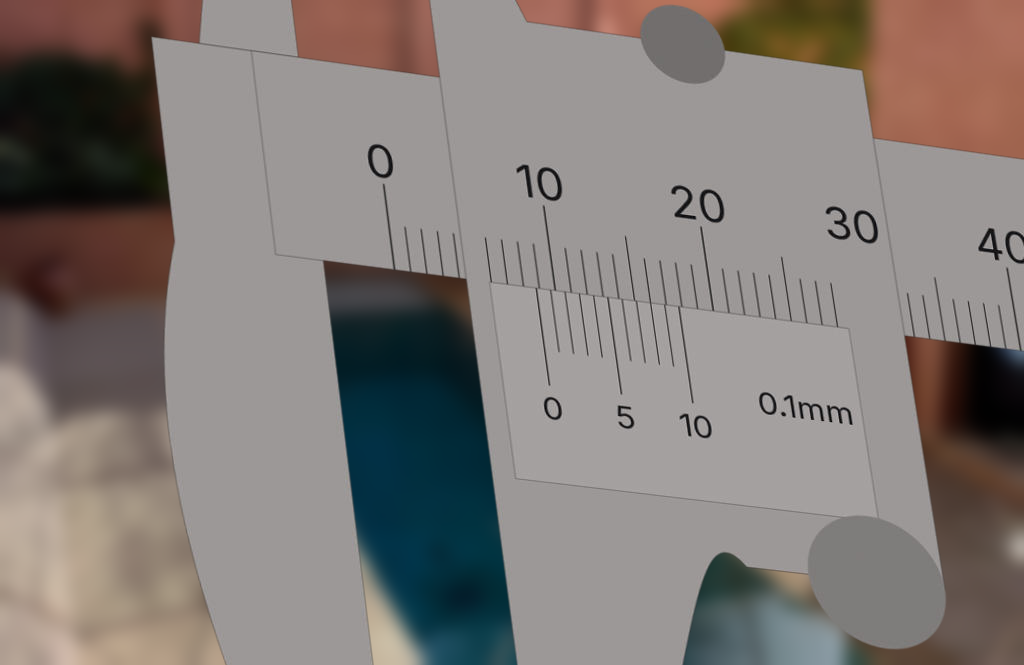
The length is {"value": 8.8, "unit": "mm"}
